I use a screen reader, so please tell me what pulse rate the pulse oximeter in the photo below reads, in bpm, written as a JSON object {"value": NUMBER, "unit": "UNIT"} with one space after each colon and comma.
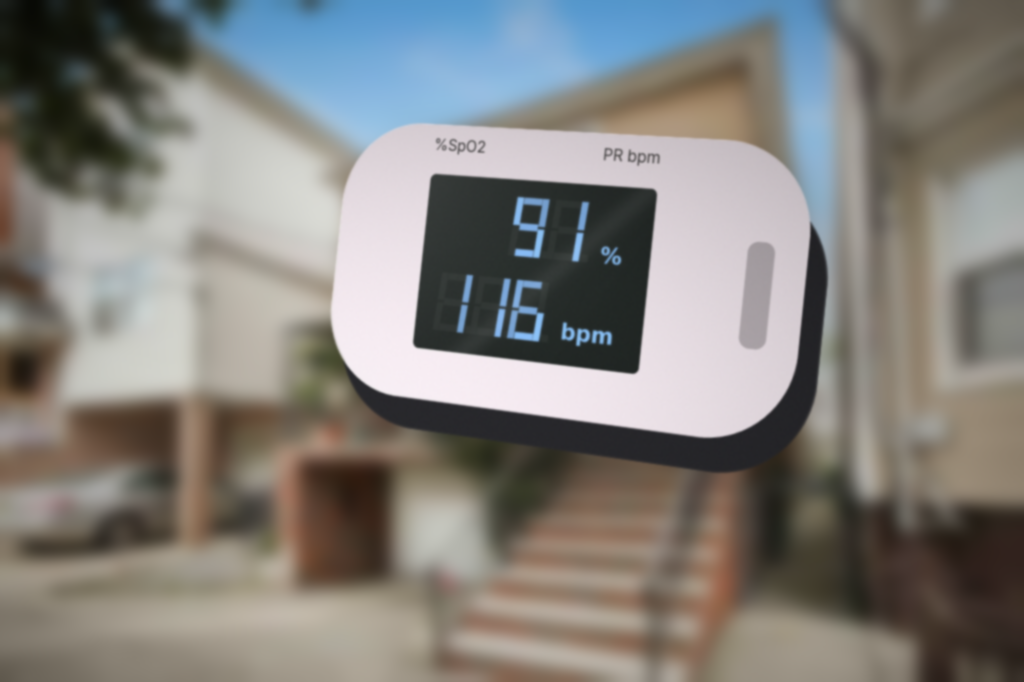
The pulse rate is {"value": 116, "unit": "bpm"}
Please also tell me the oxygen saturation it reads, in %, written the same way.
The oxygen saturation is {"value": 91, "unit": "%"}
